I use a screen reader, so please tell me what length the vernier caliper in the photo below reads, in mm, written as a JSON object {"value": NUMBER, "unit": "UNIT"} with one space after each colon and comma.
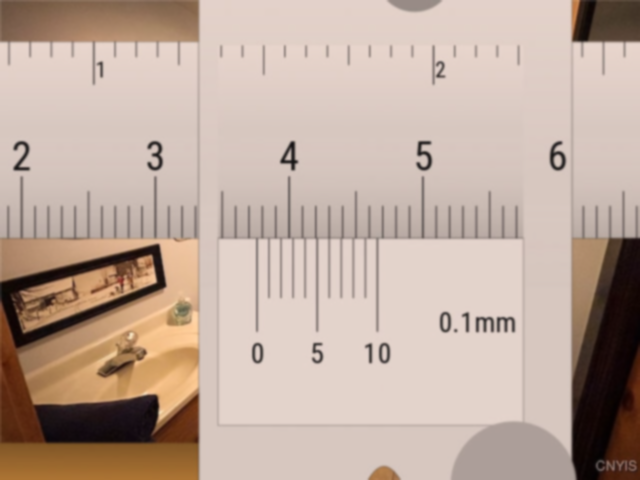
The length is {"value": 37.6, "unit": "mm"}
